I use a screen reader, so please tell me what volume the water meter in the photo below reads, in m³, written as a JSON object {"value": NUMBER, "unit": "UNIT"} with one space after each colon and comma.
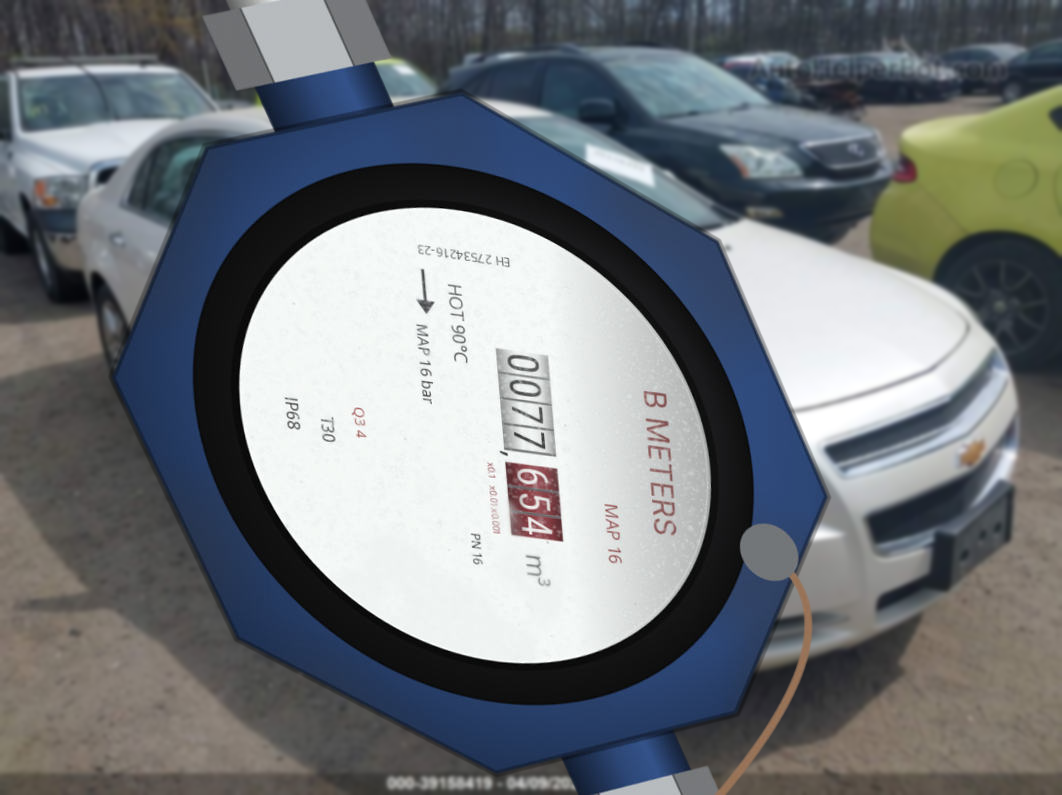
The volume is {"value": 77.654, "unit": "m³"}
